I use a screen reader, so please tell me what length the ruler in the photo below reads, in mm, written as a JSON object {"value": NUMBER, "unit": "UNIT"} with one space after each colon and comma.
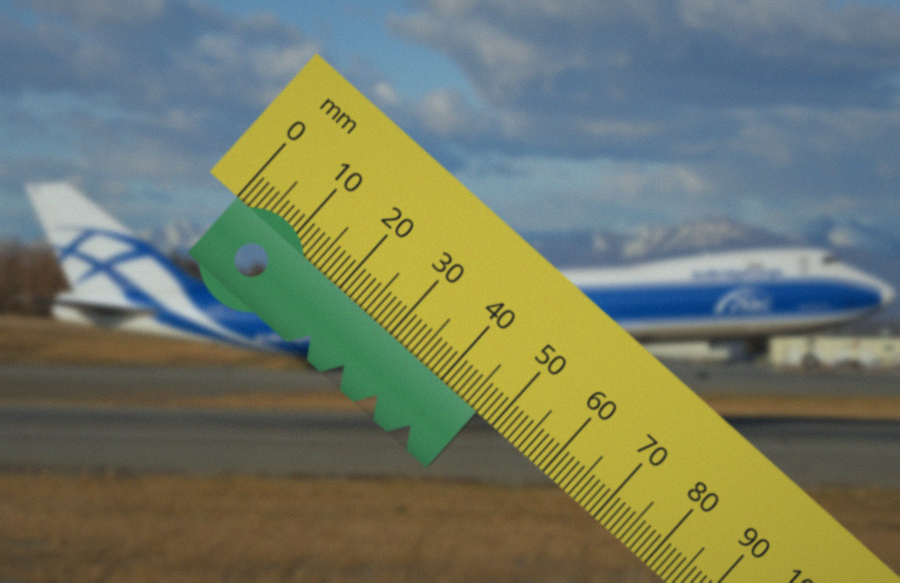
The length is {"value": 47, "unit": "mm"}
